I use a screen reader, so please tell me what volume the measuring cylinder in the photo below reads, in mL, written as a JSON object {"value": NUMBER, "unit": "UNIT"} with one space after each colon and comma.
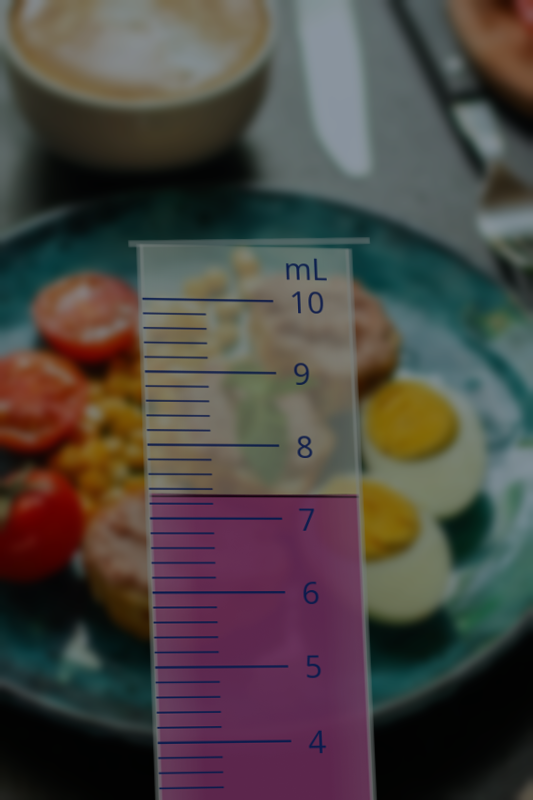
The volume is {"value": 7.3, "unit": "mL"}
